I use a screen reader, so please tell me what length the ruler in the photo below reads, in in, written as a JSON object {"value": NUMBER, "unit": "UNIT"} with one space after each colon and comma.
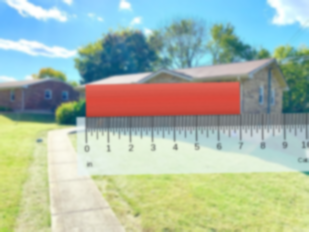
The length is {"value": 7, "unit": "in"}
